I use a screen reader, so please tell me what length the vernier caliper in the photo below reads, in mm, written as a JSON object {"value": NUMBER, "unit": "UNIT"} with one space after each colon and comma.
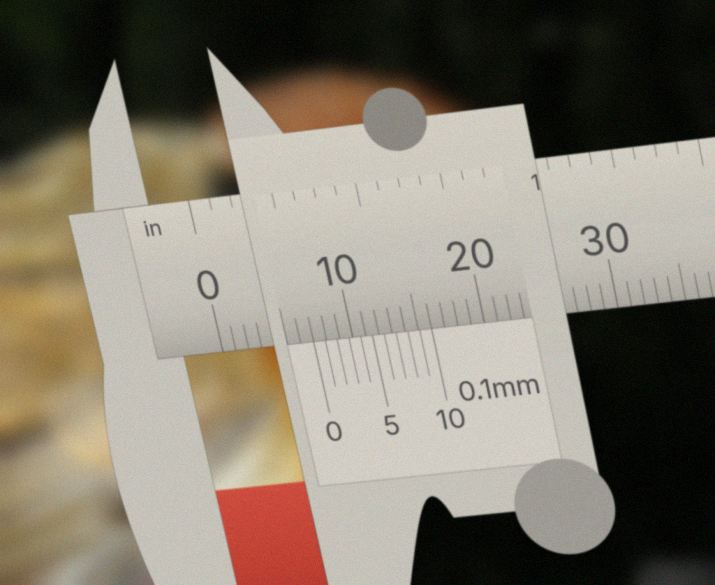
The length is {"value": 7.0, "unit": "mm"}
